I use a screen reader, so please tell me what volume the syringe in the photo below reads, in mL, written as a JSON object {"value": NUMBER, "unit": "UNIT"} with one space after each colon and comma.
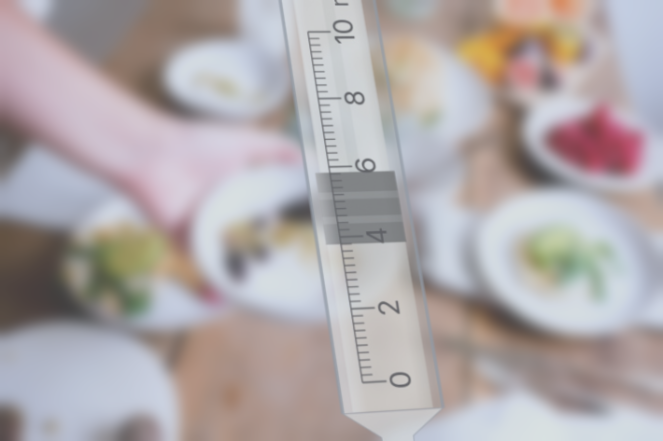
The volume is {"value": 3.8, "unit": "mL"}
